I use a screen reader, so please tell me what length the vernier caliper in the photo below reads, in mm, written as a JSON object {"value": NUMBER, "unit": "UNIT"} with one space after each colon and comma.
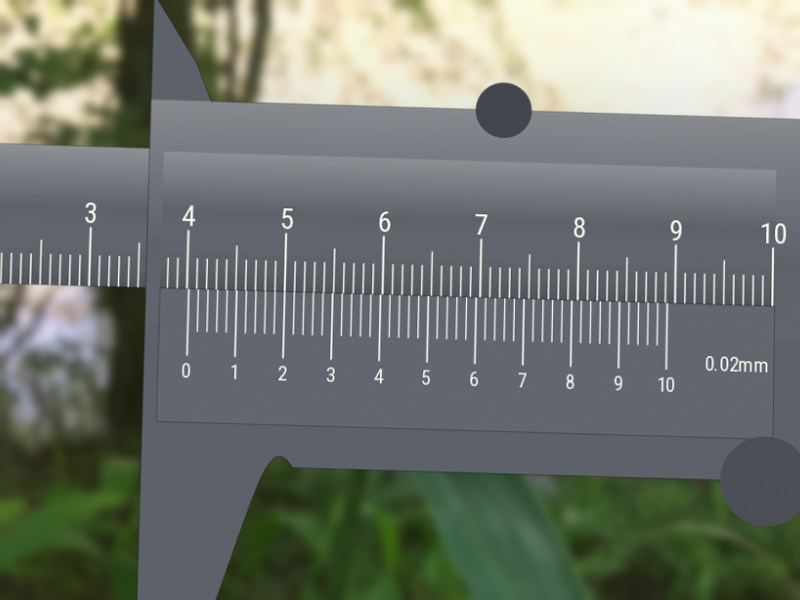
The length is {"value": 40.2, "unit": "mm"}
